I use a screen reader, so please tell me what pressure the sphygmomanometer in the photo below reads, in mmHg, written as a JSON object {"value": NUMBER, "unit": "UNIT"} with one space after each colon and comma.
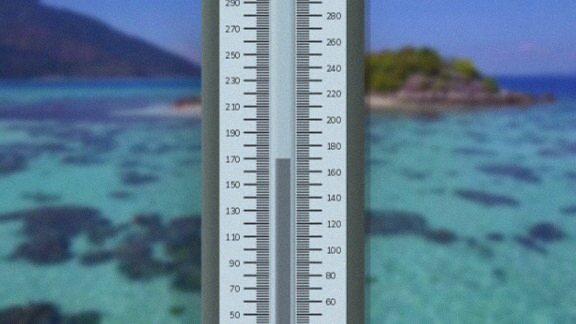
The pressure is {"value": 170, "unit": "mmHg"}
